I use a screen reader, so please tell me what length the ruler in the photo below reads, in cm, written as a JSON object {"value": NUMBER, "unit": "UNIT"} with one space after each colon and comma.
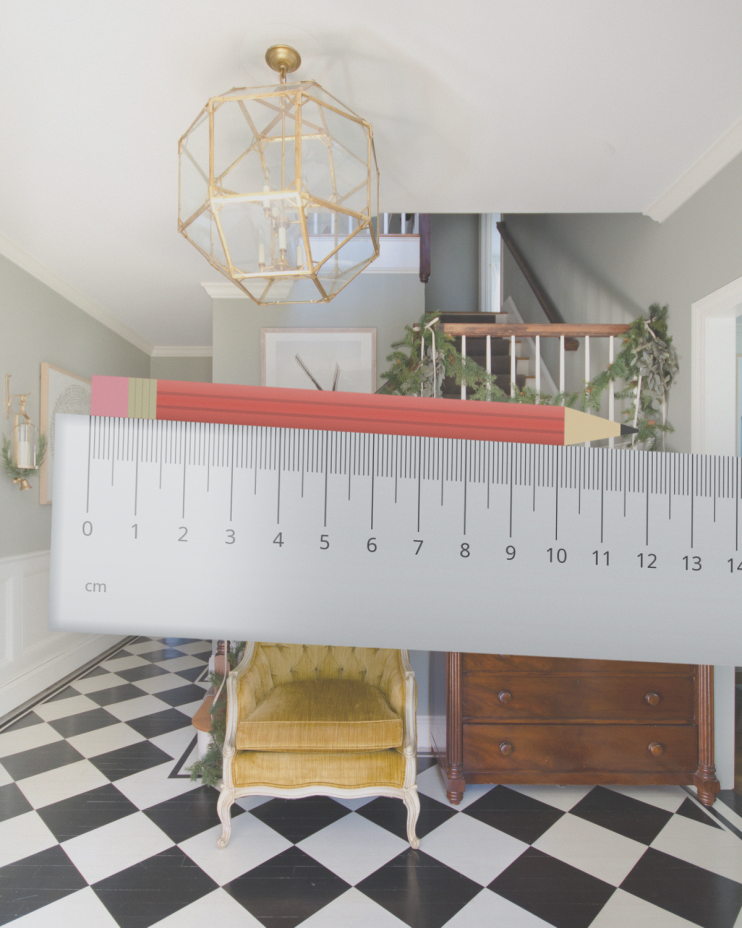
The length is {"value": 11.8, "unit": "cm"}
